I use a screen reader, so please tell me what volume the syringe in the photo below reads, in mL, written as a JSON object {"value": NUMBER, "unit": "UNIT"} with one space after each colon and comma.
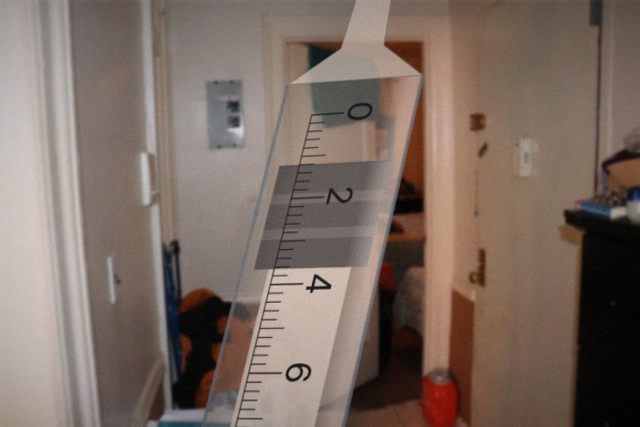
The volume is {"value": 1.2, "unit": "mL"}
